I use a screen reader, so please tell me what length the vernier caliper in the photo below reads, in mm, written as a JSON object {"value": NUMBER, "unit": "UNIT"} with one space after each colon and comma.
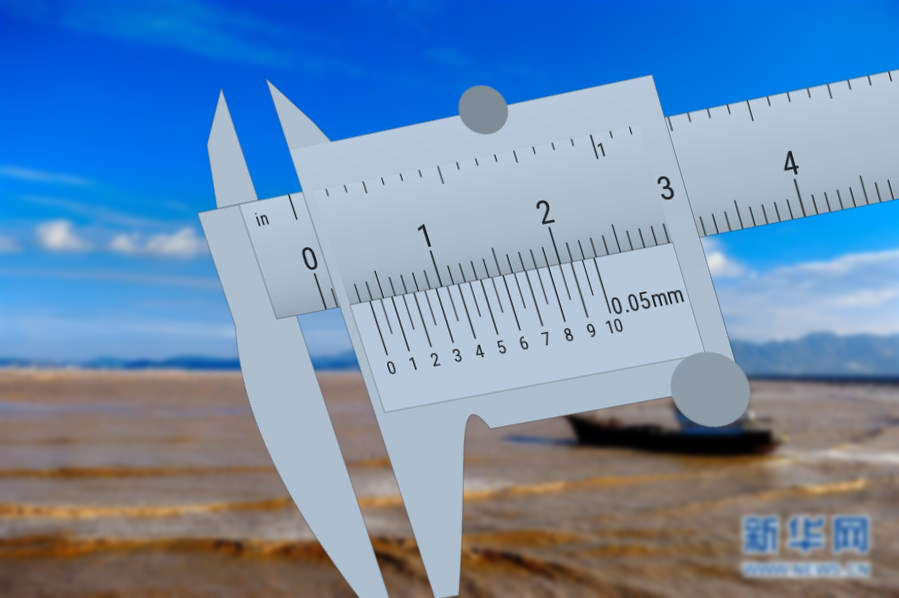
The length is {"value": 3.8, "unit": "mm"}
